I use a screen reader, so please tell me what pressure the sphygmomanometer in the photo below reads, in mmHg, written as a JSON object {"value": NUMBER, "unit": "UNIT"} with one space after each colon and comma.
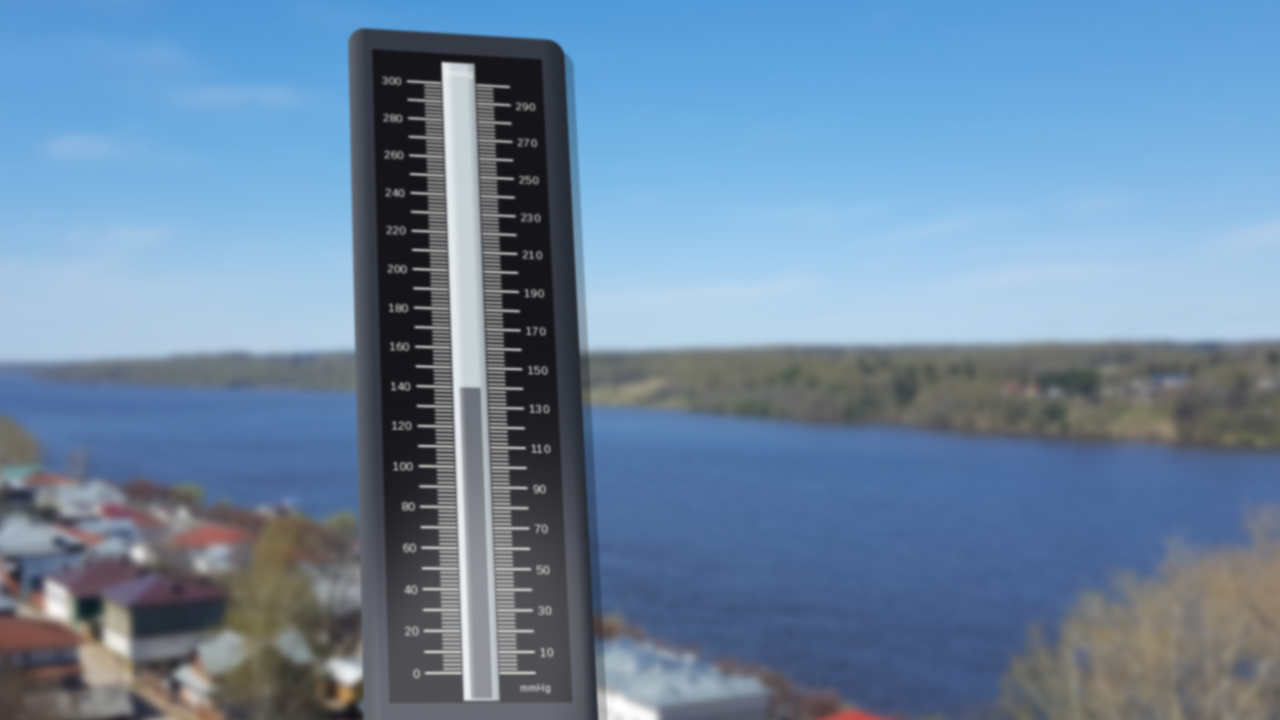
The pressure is {"value": 140, "unit": "mmHg"}
